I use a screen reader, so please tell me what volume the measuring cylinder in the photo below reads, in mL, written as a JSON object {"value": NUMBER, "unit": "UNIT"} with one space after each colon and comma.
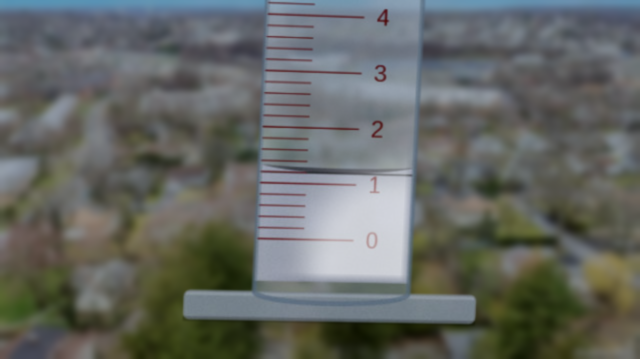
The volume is {"value": 1.2, "unit": "mL"}
